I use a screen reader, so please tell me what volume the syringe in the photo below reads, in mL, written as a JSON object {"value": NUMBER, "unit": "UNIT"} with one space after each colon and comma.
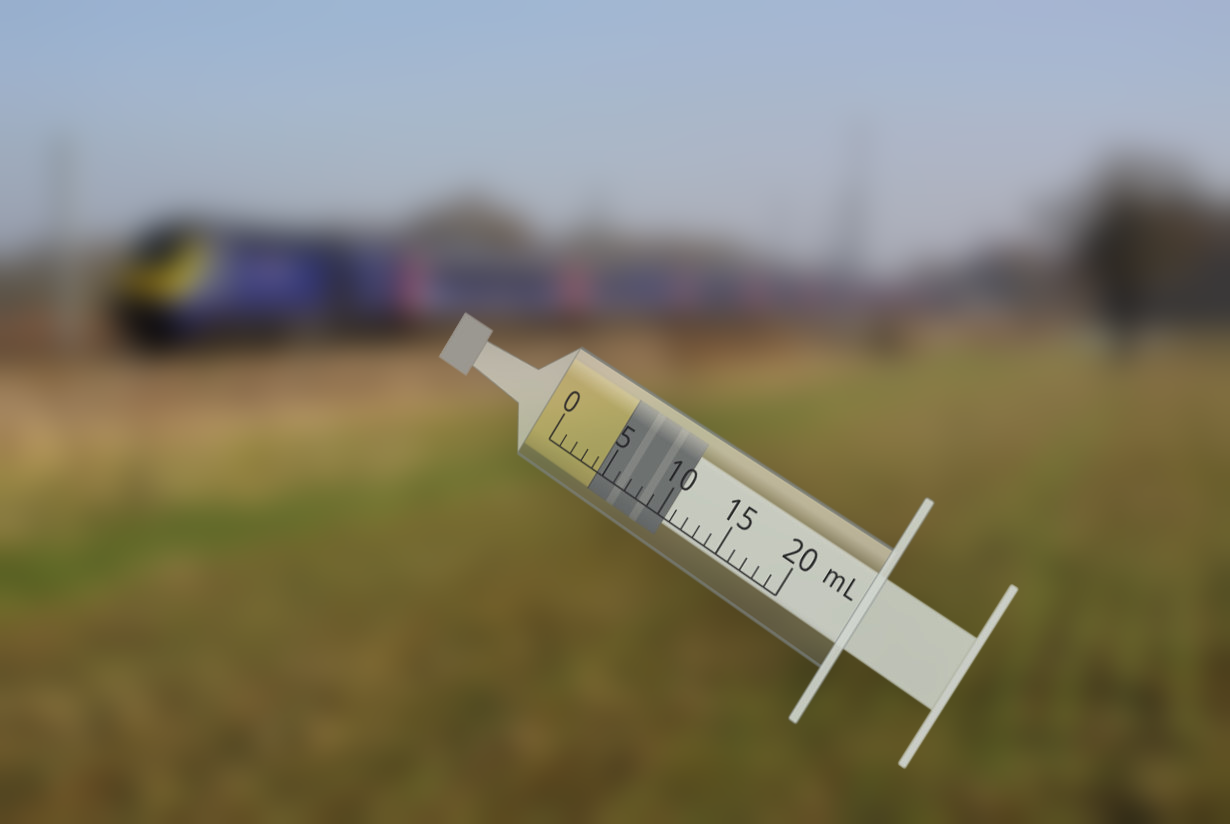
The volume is {"value": 4.5, "unit": "mL"}
